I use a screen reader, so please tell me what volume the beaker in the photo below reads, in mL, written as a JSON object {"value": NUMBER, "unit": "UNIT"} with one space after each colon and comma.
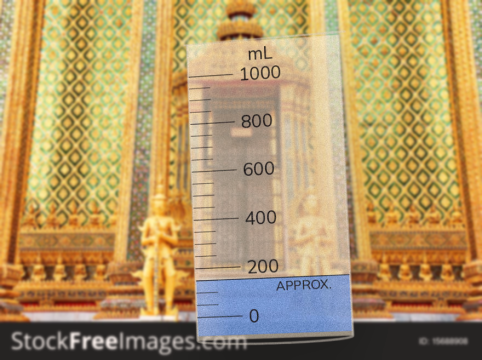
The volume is {"value": 150, "unit": "mL"}
